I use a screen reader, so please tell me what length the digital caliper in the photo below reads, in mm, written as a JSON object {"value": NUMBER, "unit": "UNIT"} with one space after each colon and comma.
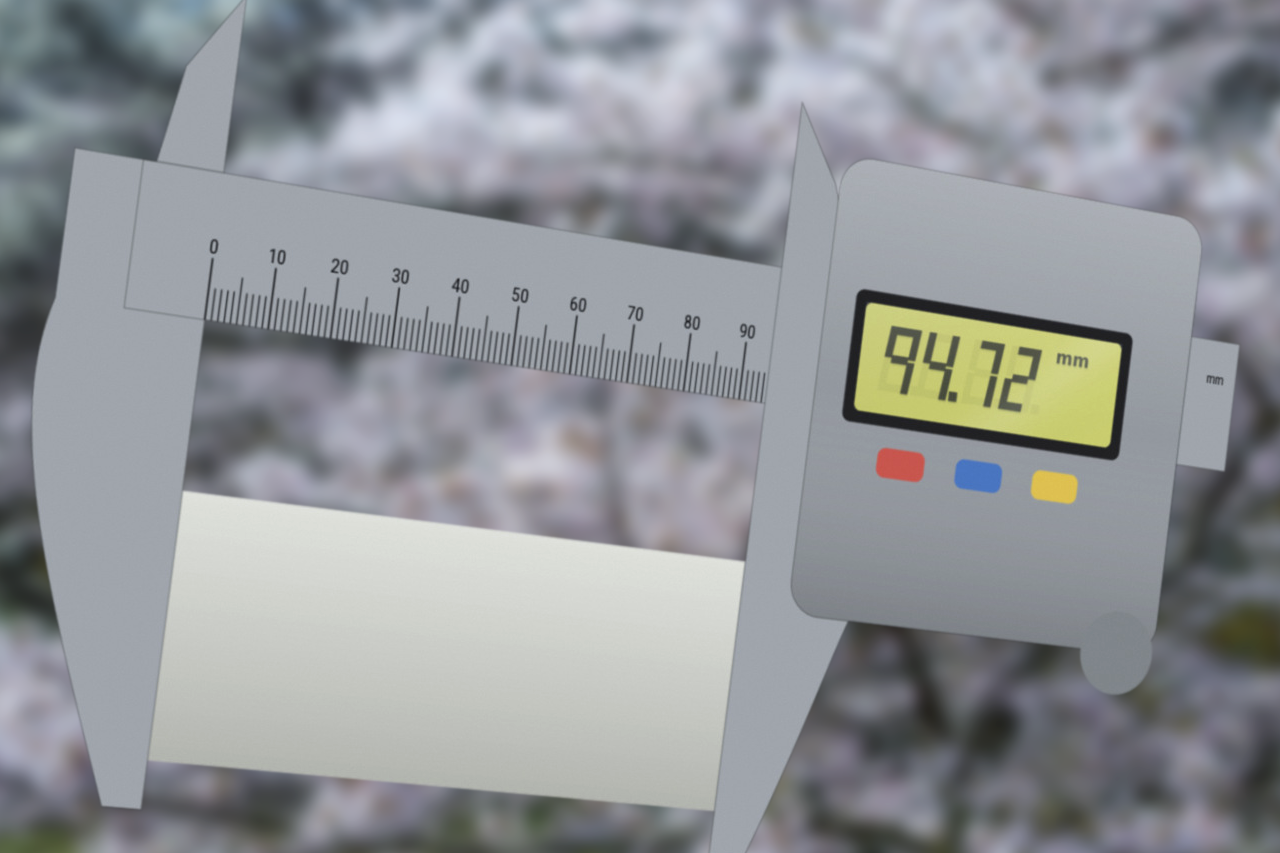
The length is {"value": 94.72, "unit": "mm"}
